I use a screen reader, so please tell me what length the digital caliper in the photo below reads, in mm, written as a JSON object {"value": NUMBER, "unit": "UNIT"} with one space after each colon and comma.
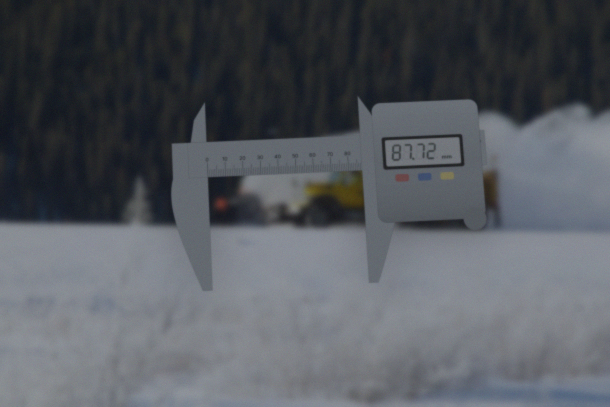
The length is {"value": 87.72, "unit": "mm"}
